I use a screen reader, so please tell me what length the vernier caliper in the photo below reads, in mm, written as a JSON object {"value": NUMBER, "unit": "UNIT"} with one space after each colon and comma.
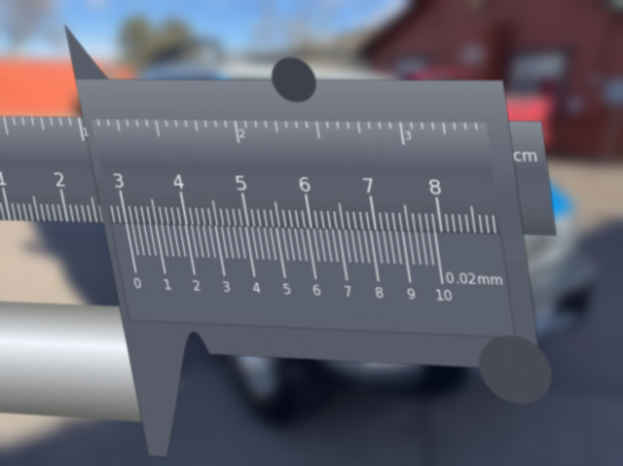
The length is {"value": 30.0, "unit": "mm"}
